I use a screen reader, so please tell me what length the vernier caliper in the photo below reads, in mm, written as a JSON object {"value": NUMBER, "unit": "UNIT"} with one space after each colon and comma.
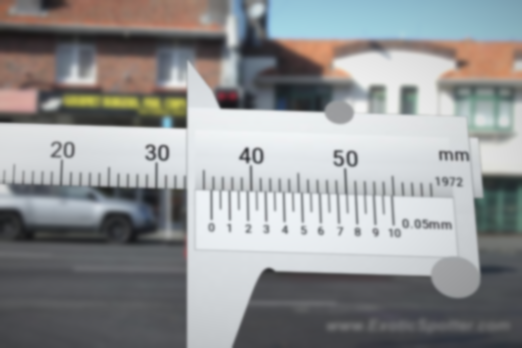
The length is {"value": 35.8, "unit": "mm"}
